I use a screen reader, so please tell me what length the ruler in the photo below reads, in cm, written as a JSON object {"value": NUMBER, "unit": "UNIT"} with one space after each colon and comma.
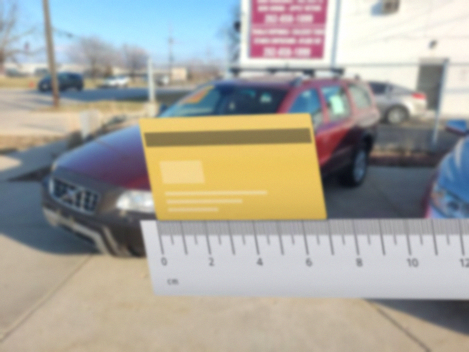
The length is {"value": 7, "unit": "cm"}
